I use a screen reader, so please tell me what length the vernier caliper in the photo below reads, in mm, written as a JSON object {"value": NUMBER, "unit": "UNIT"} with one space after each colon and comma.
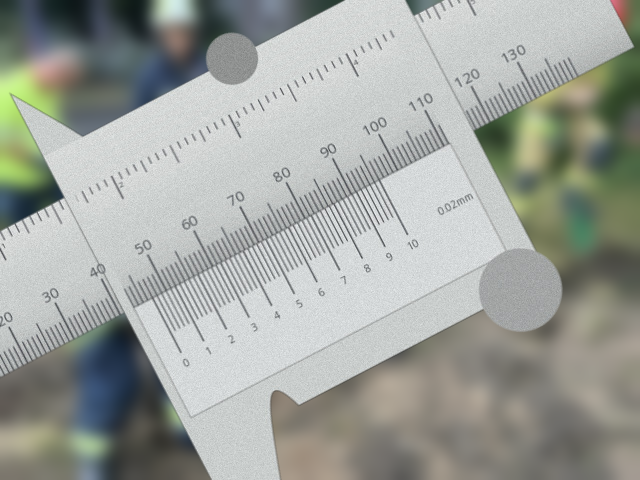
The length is {"value": 47.0, "unit": "mm"}
